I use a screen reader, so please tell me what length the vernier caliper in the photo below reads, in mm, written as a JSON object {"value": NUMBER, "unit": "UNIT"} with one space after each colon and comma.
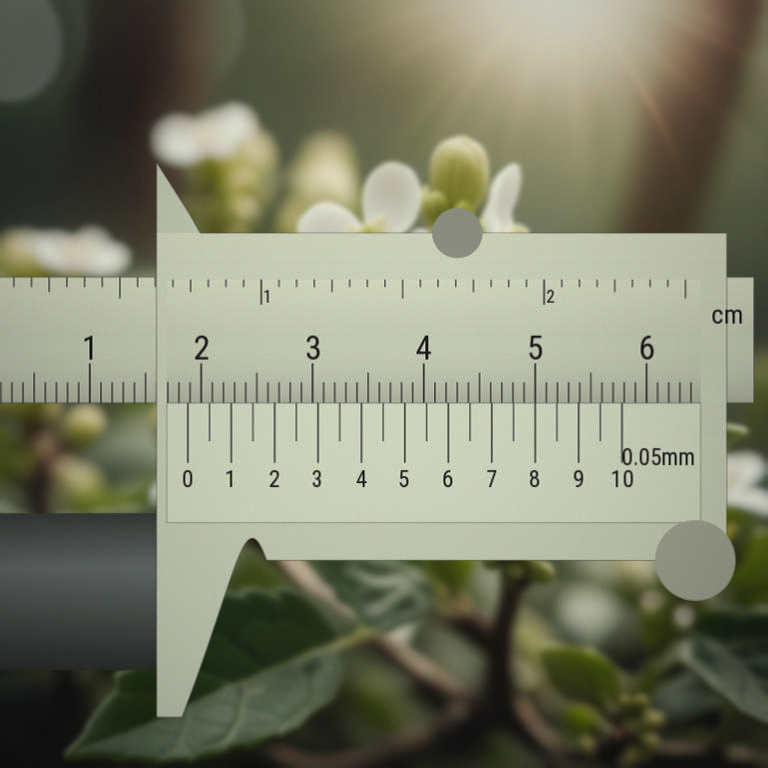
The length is {"value": 18.8, "unit": "mm"}
